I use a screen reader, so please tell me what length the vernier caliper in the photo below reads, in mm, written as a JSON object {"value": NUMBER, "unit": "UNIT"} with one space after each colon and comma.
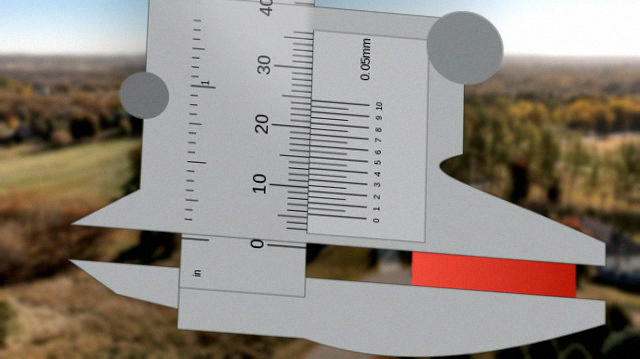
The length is {"value": 5.6, "unit": "mm"}
